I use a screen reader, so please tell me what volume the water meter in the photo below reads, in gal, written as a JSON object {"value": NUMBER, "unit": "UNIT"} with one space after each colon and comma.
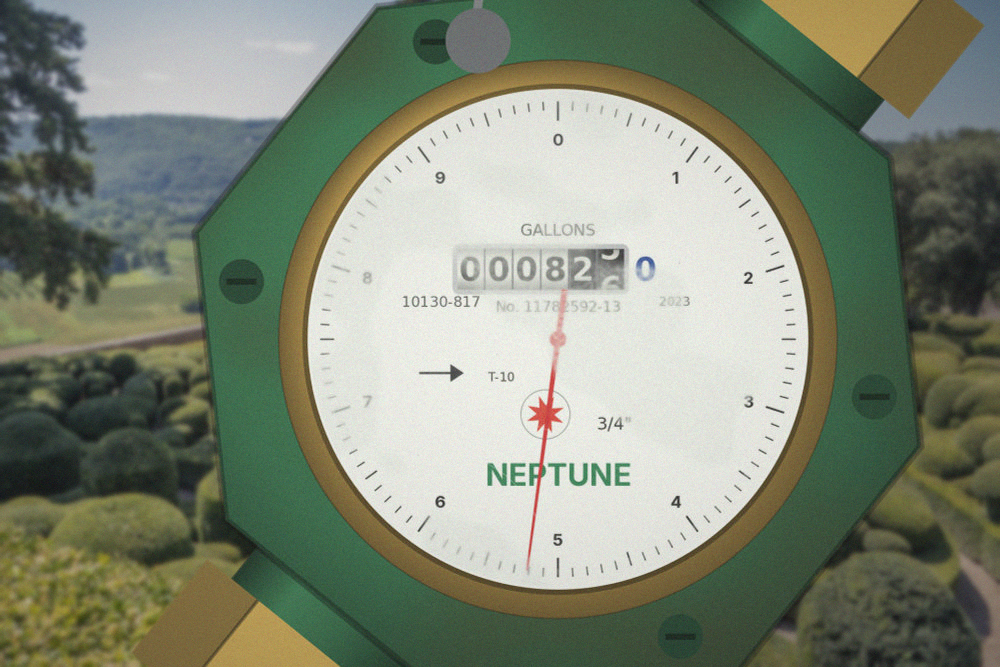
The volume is {"value": 8255.2, "unit": "gal"}
